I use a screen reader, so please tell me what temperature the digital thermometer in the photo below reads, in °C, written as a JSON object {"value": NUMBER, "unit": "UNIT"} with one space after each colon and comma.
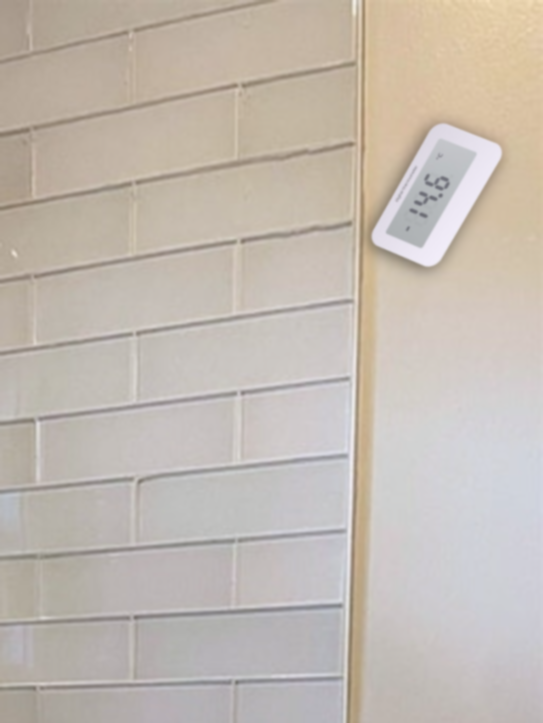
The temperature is {"value": -14.6, "unit": "°C"}
